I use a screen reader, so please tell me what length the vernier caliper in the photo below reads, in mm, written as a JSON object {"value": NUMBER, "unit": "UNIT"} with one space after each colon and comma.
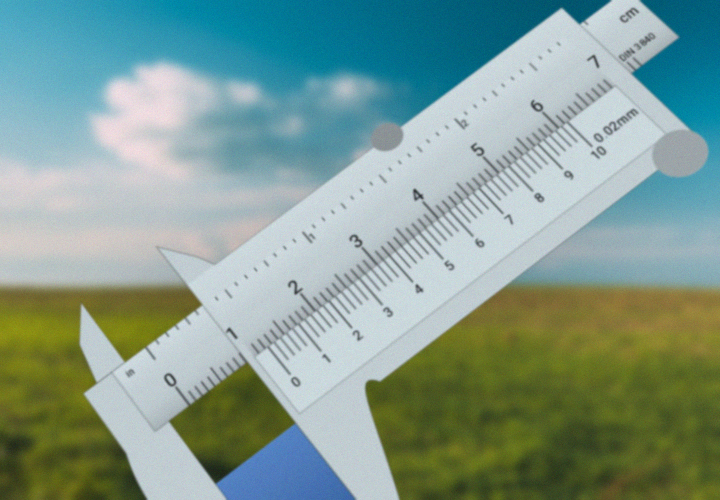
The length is {"value": 12.4, "unit": "mm"}
